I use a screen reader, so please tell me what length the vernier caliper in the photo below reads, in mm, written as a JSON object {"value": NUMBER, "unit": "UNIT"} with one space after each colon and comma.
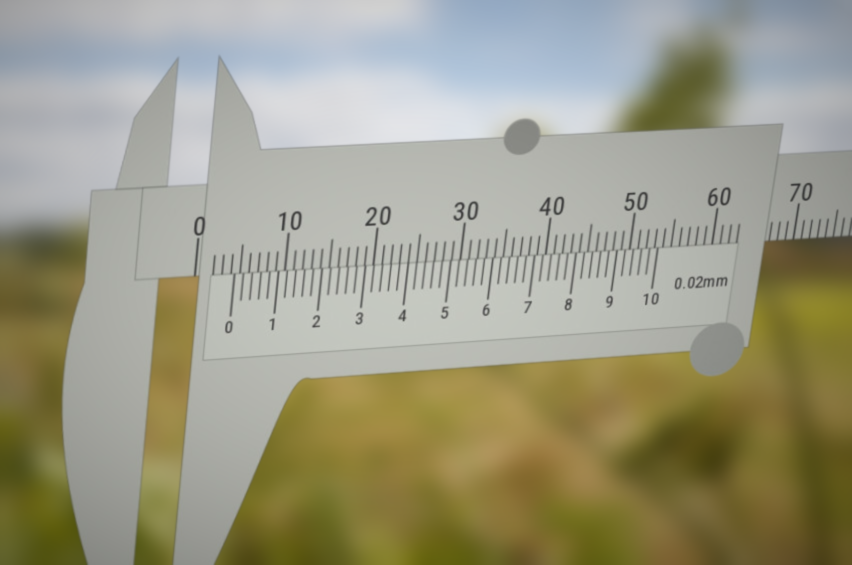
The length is {"value": 4.4, "unit": "mm"}
